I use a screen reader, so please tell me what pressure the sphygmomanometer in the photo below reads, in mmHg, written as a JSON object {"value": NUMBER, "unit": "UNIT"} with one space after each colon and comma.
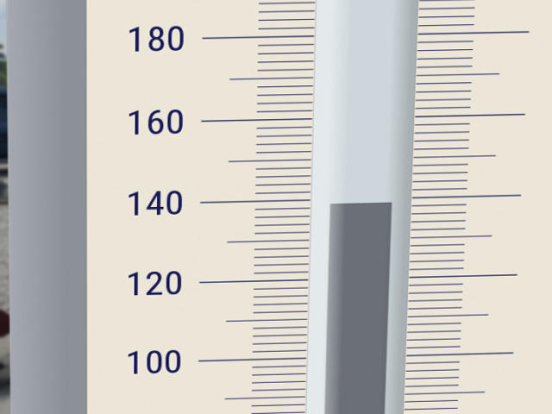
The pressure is {"value": 139, "unit": "mmHg"}
